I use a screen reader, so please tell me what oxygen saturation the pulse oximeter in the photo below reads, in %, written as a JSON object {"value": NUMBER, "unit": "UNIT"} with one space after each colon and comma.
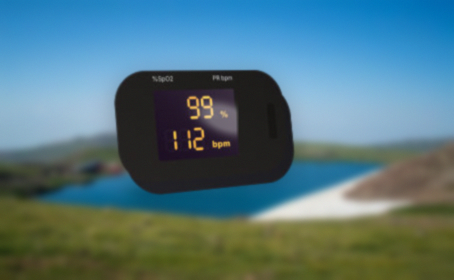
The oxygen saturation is {"value": 99, "unit": "%"}
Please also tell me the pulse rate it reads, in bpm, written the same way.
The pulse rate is {"value": 112, "unit": "bpm"}
